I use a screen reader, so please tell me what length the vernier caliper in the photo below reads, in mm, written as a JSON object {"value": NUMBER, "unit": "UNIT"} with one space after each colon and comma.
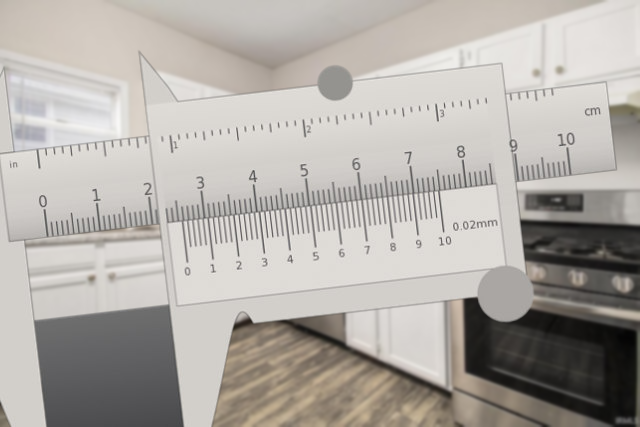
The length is {"value": 25.8, "unit": "mm"}
